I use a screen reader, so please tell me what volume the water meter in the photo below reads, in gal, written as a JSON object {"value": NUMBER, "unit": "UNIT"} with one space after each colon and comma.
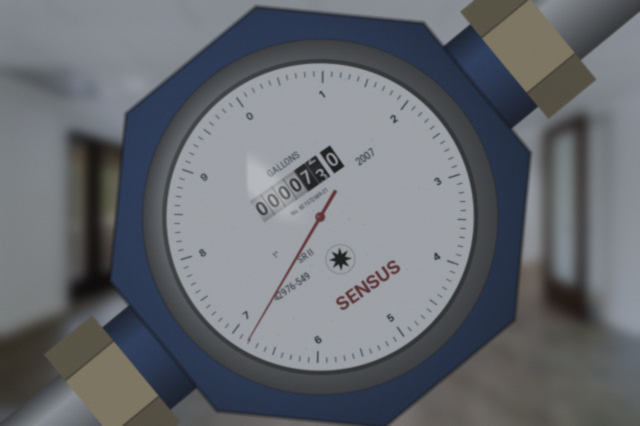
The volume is {"value": 726.8, "unit": "gal"}
